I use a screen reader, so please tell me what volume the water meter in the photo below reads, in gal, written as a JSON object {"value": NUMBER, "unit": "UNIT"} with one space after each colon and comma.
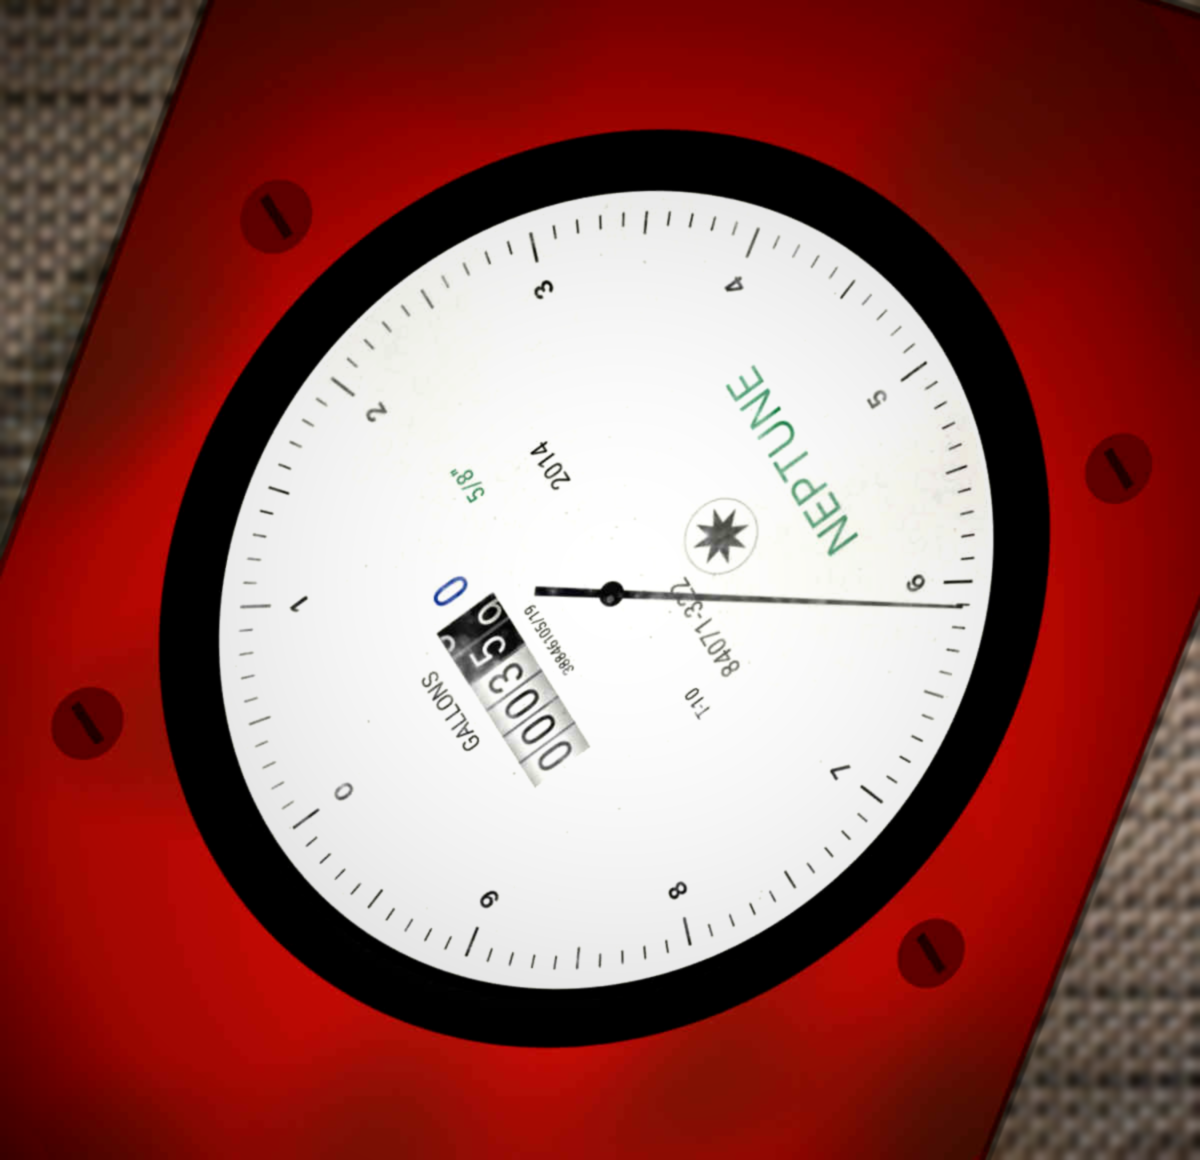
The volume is {"value": 3586.1, "unit": "gal"}
